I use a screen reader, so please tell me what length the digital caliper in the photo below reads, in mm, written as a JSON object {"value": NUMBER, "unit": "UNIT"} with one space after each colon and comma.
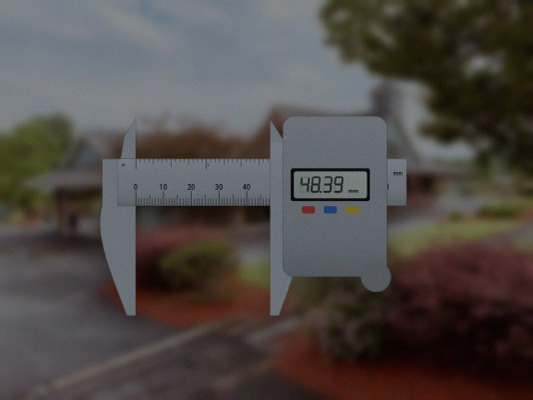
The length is {"value": 48.39, "unit": "mm"}
